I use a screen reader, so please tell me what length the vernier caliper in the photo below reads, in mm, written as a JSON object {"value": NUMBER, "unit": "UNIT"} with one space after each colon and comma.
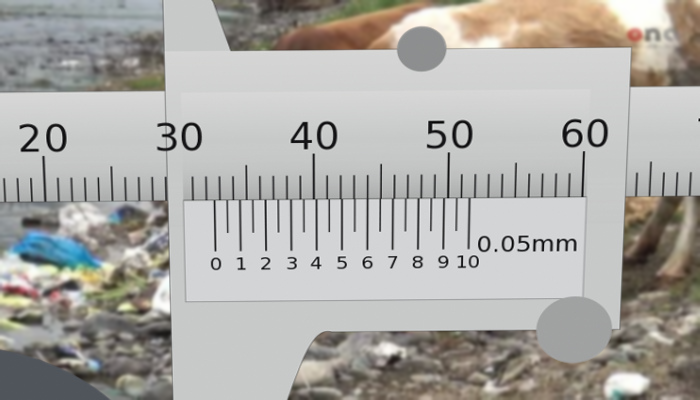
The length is {"value": 32.6, "unit": "mm"}
